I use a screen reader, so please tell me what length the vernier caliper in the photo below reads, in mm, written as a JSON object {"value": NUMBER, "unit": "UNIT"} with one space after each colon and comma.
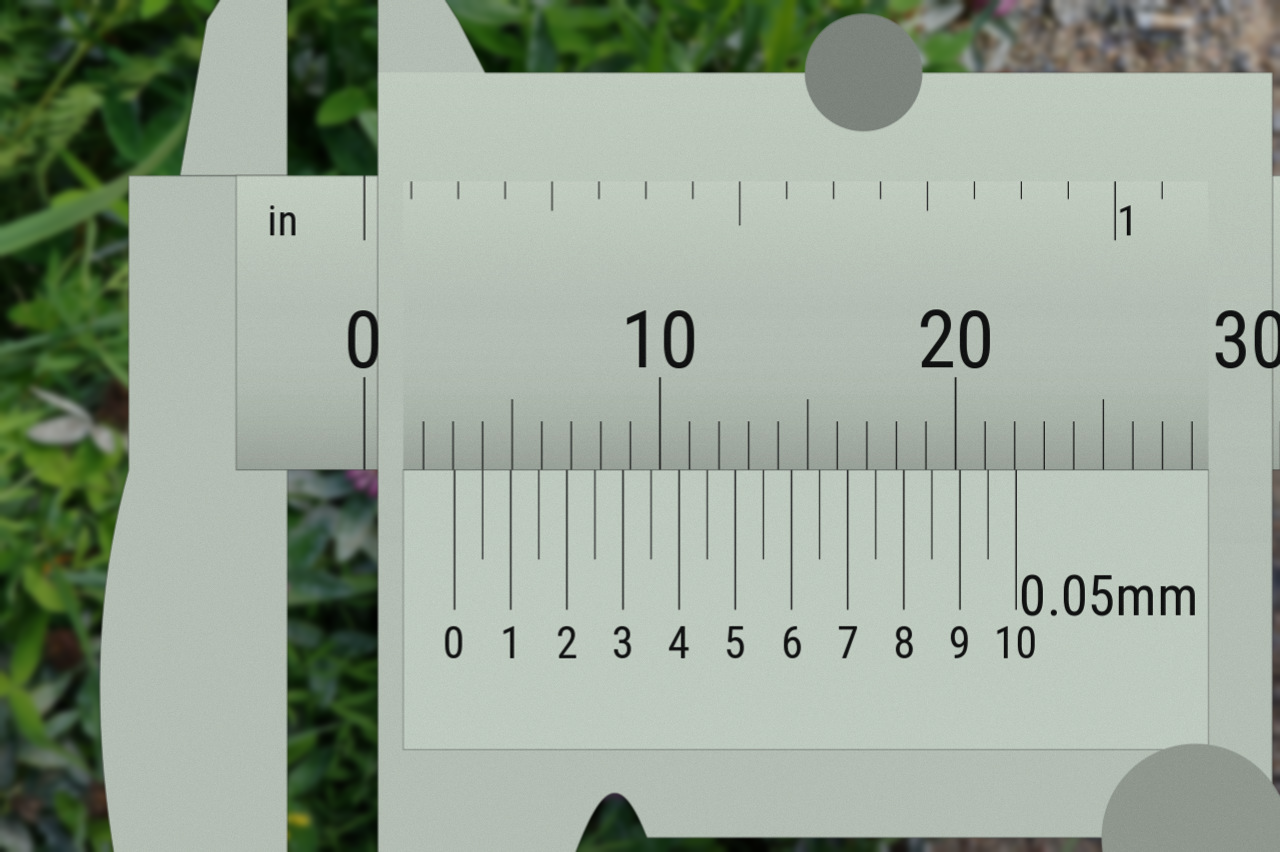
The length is {"value": 3.05, "unit": "mm"}
